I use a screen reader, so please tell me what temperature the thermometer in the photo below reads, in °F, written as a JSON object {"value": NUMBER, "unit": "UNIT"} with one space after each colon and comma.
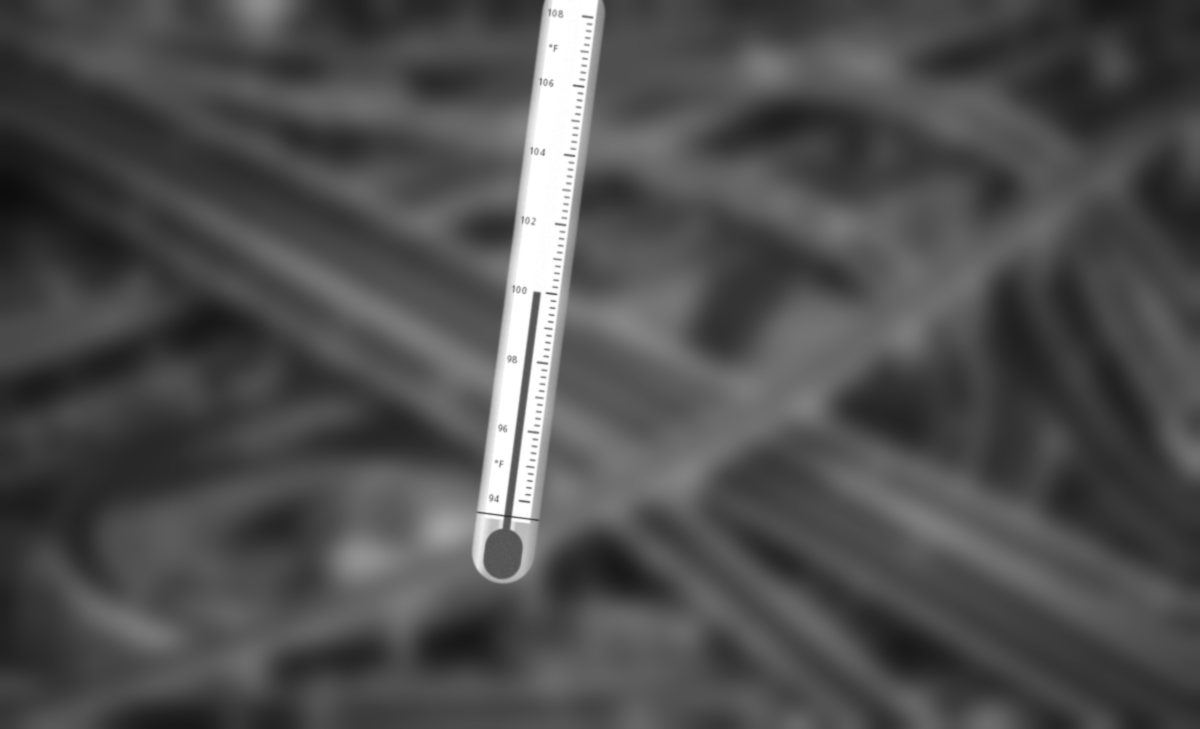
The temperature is {"value": 100, "unit": "°F"}
